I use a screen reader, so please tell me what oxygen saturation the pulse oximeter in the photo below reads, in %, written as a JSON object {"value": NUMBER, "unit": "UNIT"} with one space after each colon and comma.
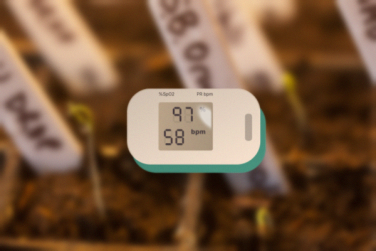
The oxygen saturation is {"value": 97, "unit": "%"}
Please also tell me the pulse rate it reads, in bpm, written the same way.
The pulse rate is {"value": 58, "unit": "bpm"}
